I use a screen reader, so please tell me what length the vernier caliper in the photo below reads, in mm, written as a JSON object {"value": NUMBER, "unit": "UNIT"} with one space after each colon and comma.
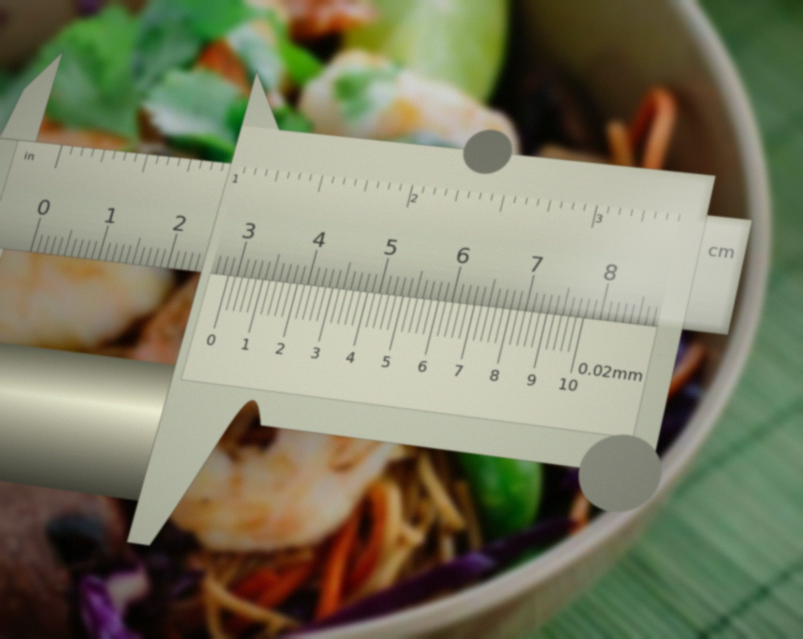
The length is {"value": 28.8, "unit": "mm"}
